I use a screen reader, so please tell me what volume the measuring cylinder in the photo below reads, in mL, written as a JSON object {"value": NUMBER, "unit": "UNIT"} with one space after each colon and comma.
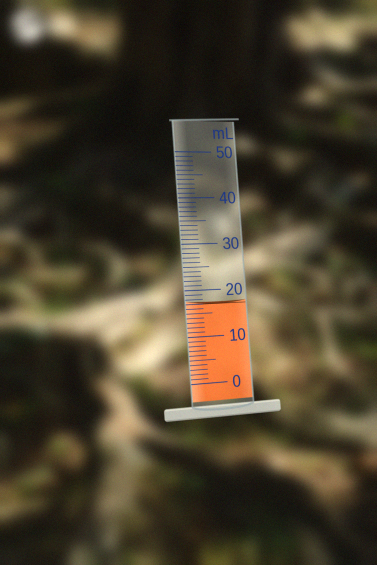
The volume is {"value": 17, "unit": "mL"}
